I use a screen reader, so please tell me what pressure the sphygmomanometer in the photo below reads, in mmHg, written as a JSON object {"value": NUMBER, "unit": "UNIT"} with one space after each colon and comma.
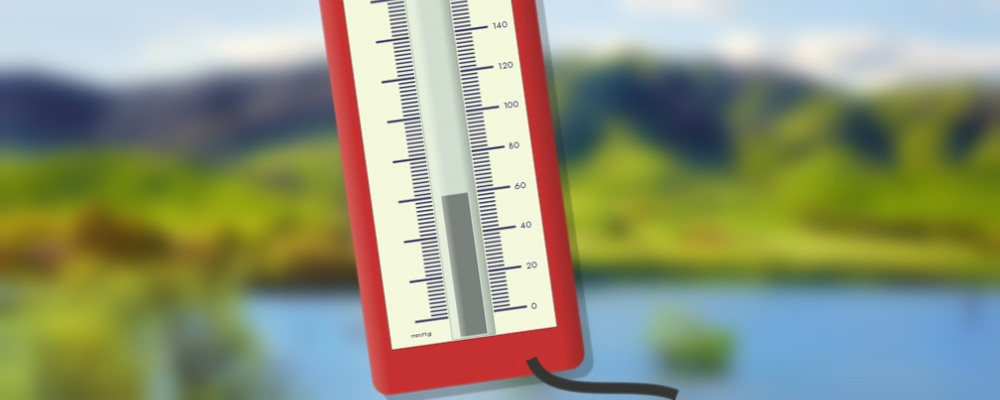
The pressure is {"value": 60, "unit": "mmHg"}
